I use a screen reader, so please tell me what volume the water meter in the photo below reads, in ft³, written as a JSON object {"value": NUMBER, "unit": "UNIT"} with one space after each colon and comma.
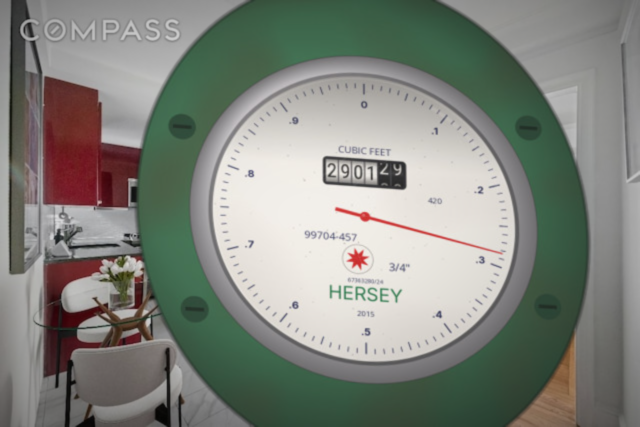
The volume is {"value": 290129.28, "unit": "ft³"}
